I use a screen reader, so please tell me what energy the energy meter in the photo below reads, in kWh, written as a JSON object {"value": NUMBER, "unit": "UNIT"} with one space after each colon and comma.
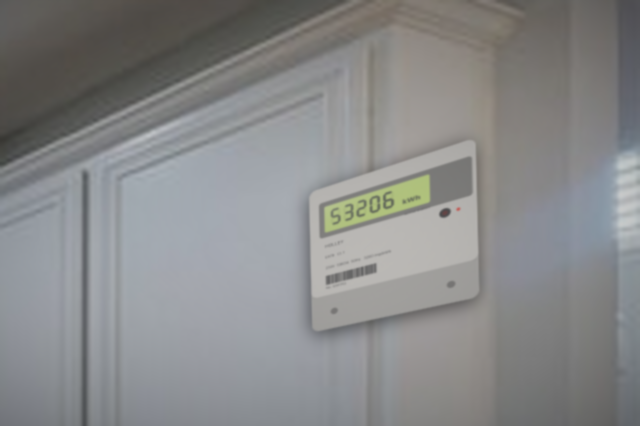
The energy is {"value": 53206, "unit": "kWh"}
